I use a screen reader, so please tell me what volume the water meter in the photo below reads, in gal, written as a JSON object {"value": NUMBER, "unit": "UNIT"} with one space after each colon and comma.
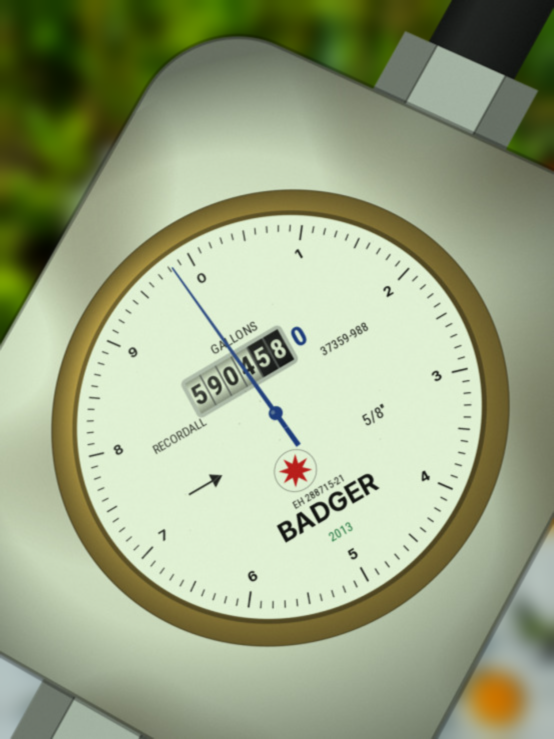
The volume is {"value": 5904579.8, "unit": "gal"}
